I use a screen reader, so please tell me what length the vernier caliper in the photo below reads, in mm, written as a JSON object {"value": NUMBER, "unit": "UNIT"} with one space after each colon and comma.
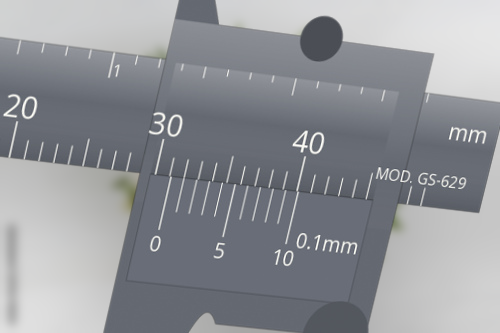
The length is {"value": 31.1, "unit": "mm"}
